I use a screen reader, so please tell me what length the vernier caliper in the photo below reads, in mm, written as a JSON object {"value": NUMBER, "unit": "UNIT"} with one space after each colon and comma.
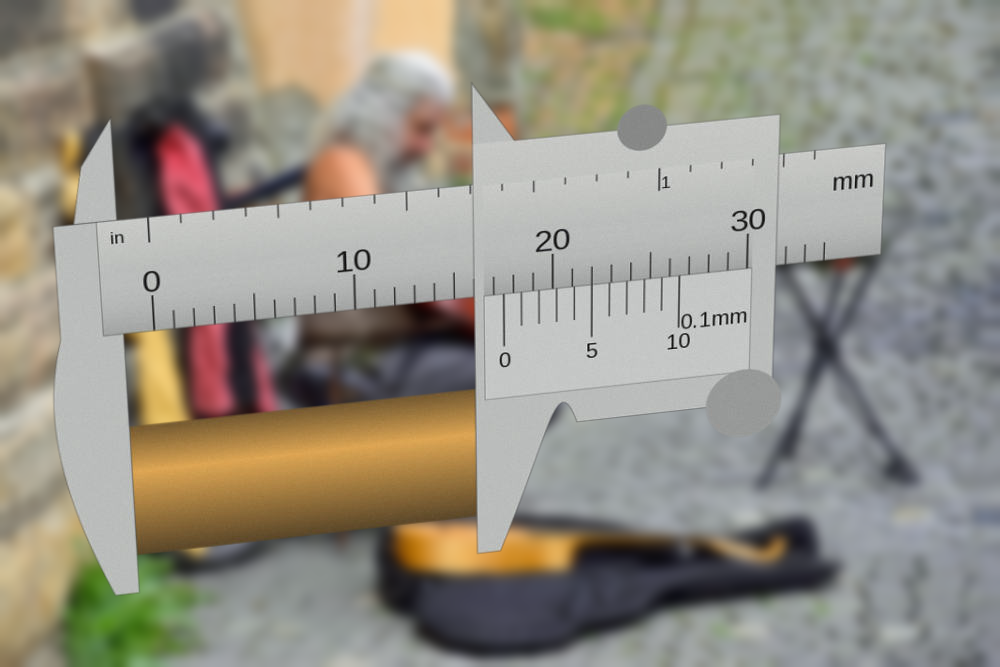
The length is {"value": 17.5, "unit": "mm"}
